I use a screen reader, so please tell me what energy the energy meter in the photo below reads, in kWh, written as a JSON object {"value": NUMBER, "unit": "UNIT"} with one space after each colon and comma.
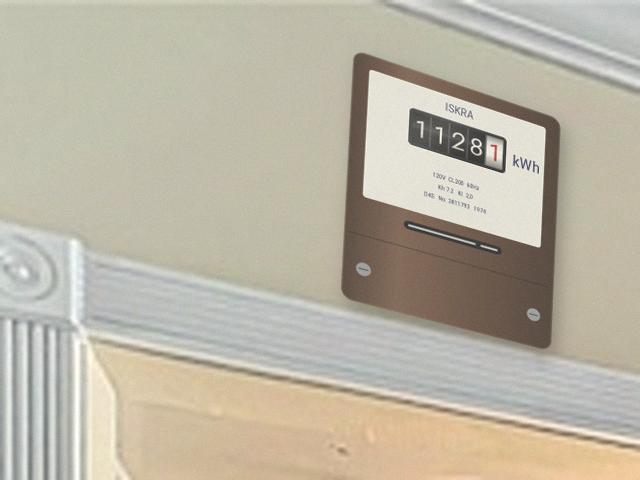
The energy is {"value": 1128.1, "unit": "kWh"}
